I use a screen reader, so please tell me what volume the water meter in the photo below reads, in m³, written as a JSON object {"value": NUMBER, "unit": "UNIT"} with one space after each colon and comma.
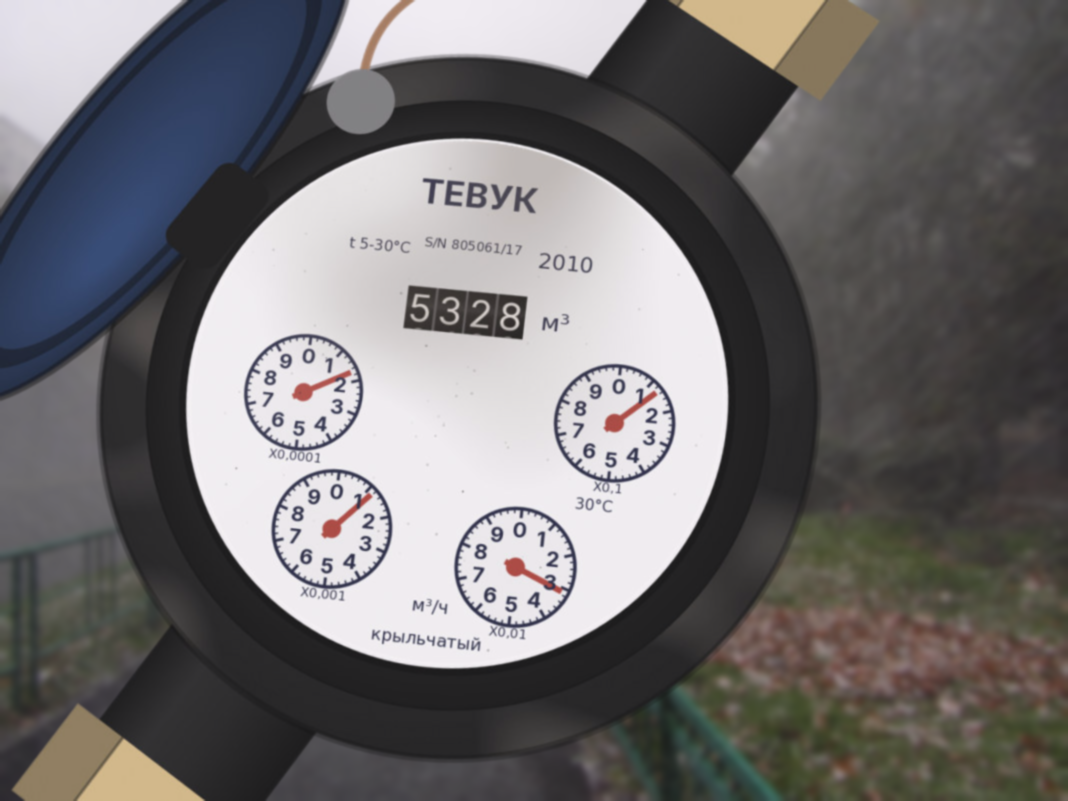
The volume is {"value": 5328.1311, "unit": "m³"}
